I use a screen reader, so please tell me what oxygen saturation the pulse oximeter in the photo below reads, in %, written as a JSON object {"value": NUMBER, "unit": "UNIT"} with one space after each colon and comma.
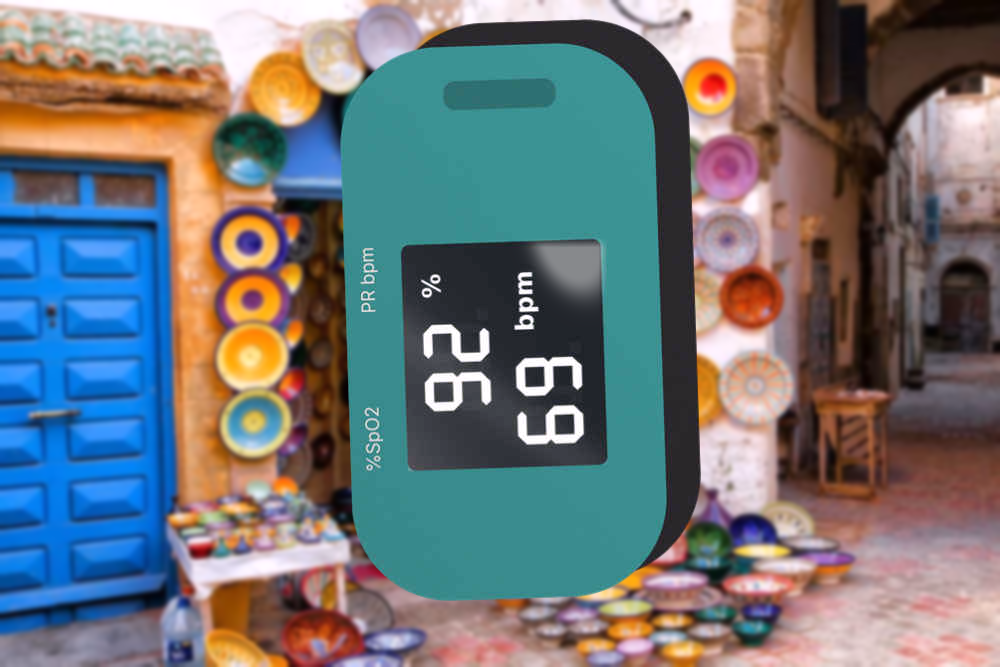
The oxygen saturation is {"value": 92, "unit": "%"}
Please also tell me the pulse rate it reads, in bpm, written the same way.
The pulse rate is {"value": 69, "unit": "bpm"}
